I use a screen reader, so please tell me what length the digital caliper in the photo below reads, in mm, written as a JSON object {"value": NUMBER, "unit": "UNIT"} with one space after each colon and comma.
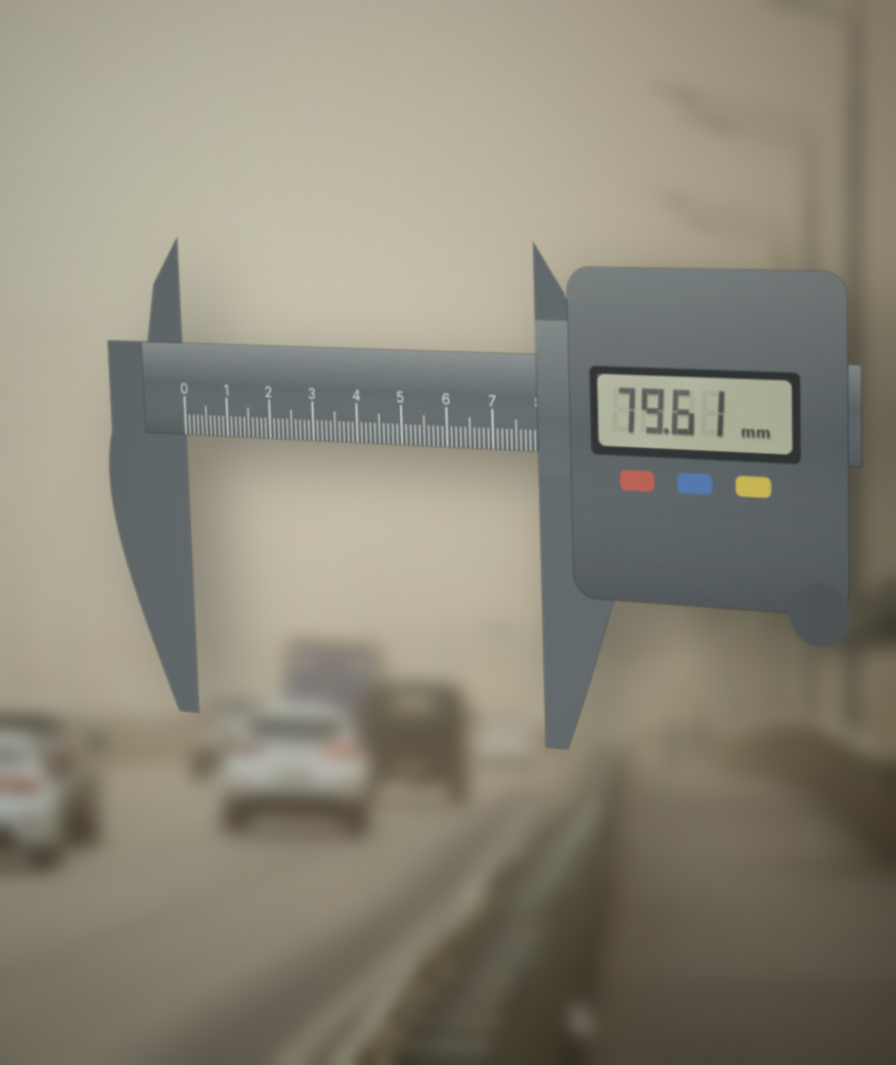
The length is {"value": 79.61, "unit": "mm"}
